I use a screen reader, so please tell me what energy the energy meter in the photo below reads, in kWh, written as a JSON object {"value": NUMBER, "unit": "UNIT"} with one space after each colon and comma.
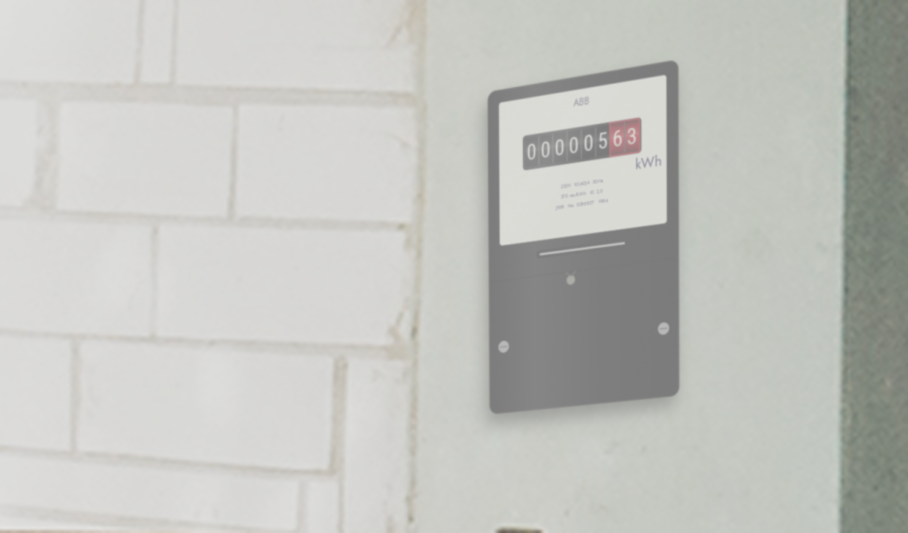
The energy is {"value": 5.63, "unit": "kWh"}
